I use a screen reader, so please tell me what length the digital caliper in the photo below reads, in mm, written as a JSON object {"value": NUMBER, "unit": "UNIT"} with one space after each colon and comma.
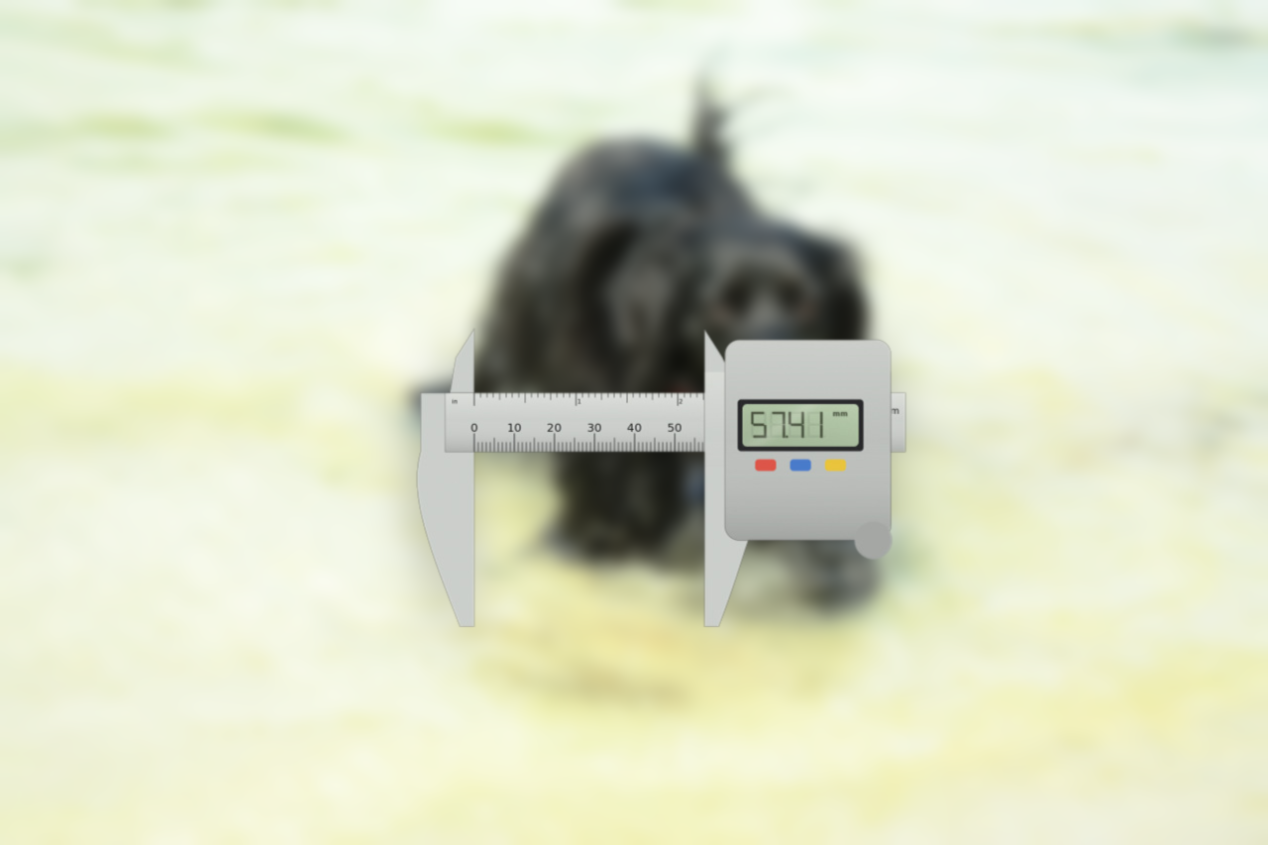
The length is {"value": 57.41, "unit": "mm"}
